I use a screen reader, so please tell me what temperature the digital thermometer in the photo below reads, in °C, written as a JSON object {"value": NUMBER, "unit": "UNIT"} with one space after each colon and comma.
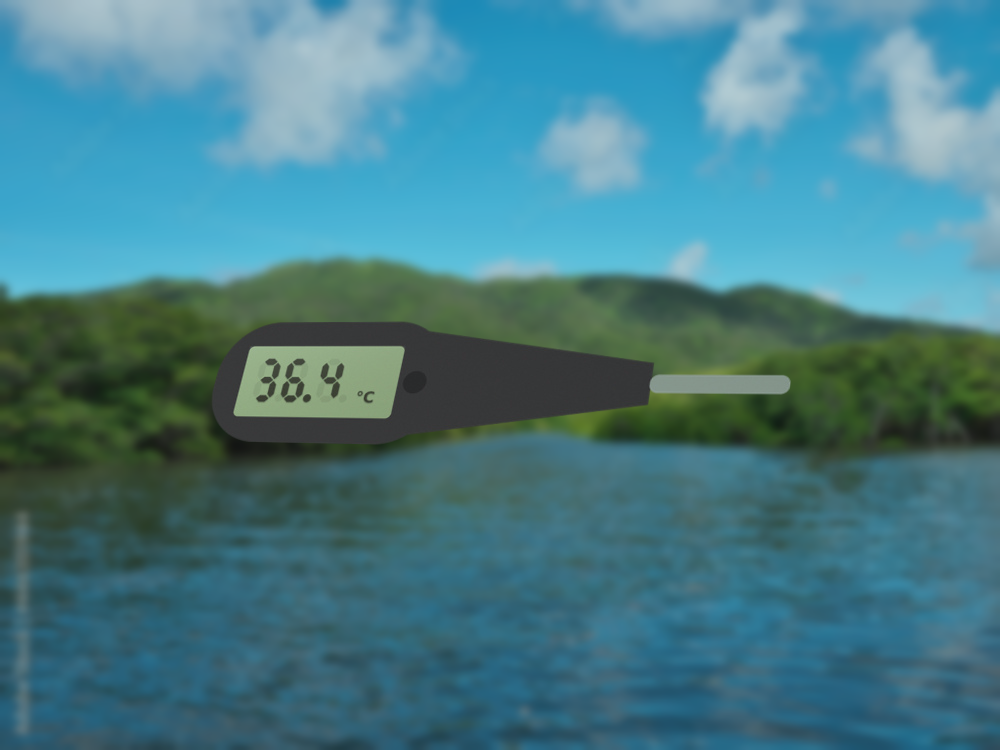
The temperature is {"value": 36.4, "unit": "°C"}
